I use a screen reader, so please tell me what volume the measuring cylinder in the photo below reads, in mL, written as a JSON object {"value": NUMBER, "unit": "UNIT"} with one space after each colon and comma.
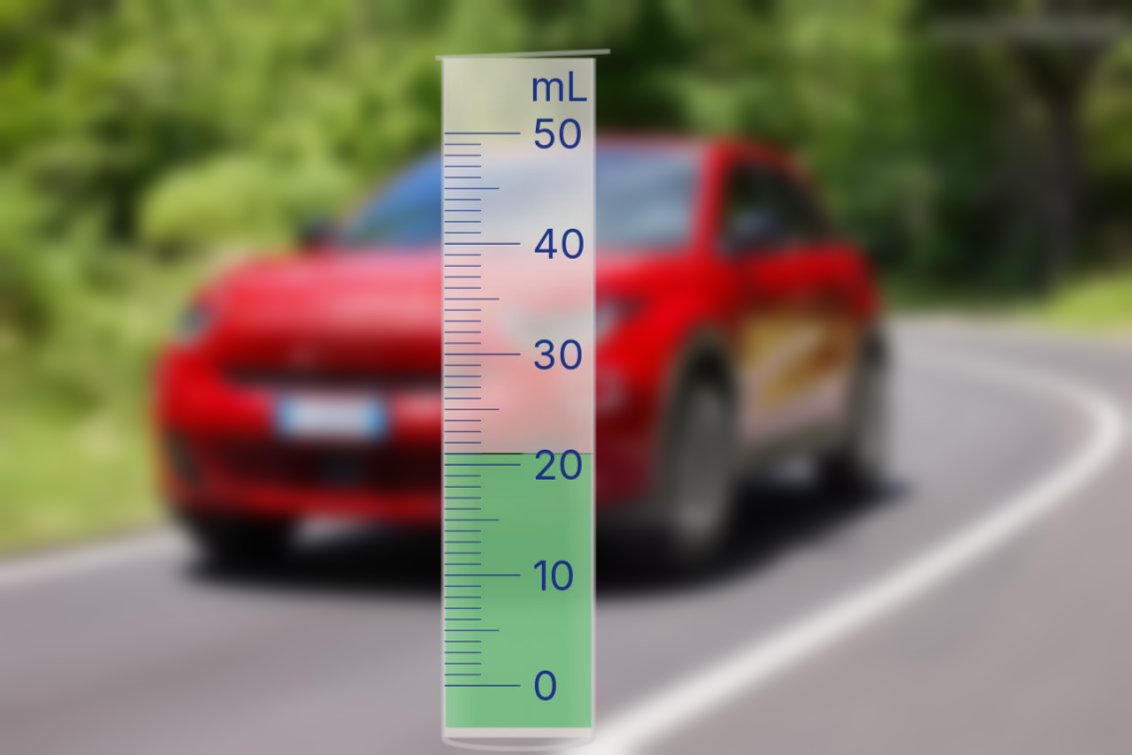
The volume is {"value": 21, "unit": "mL"}
